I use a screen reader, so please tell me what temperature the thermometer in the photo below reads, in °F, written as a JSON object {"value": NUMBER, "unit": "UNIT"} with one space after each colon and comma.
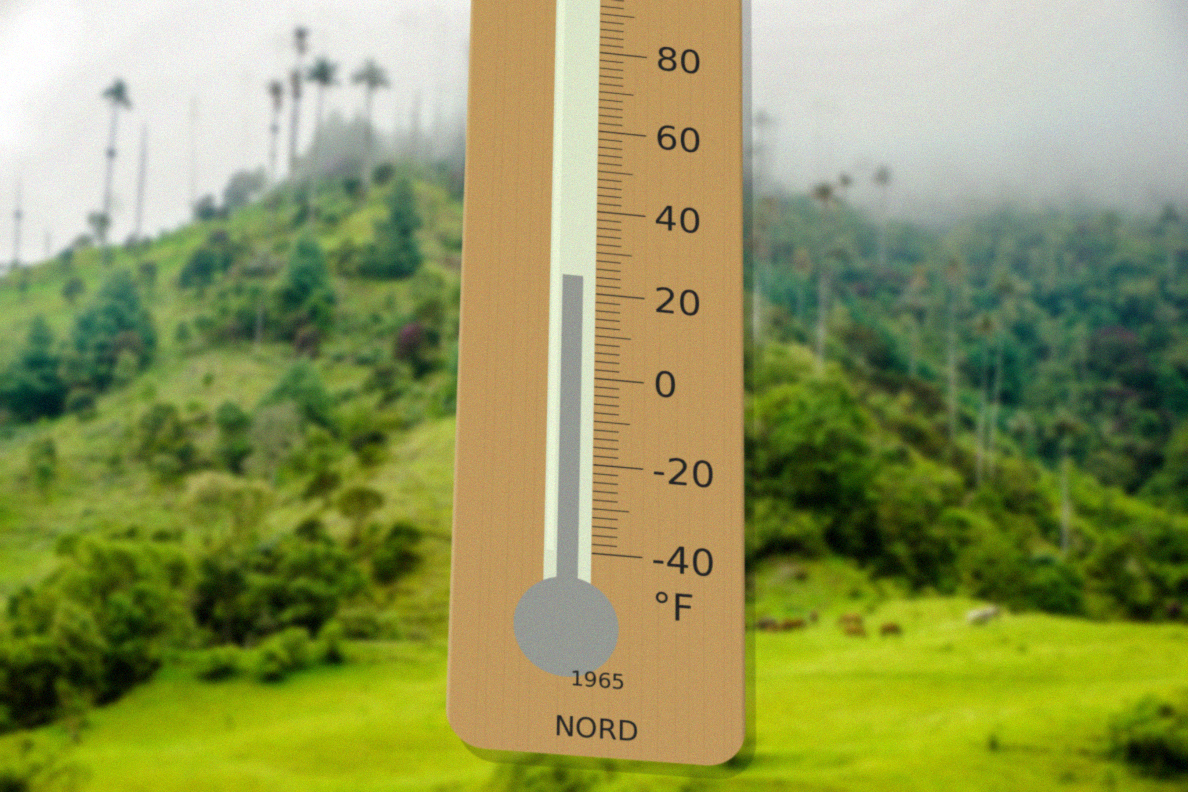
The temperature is {"value": 24, "unit": "°F"}
